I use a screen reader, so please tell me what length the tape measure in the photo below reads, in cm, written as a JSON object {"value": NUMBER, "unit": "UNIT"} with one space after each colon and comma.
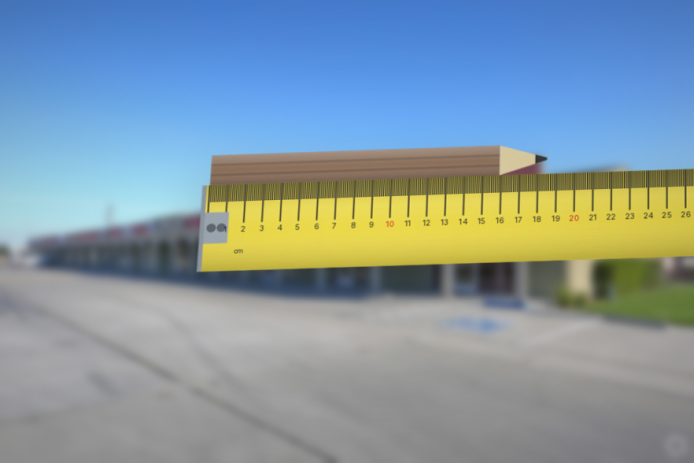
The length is {"value": 18.5, "unit": "cm"}
